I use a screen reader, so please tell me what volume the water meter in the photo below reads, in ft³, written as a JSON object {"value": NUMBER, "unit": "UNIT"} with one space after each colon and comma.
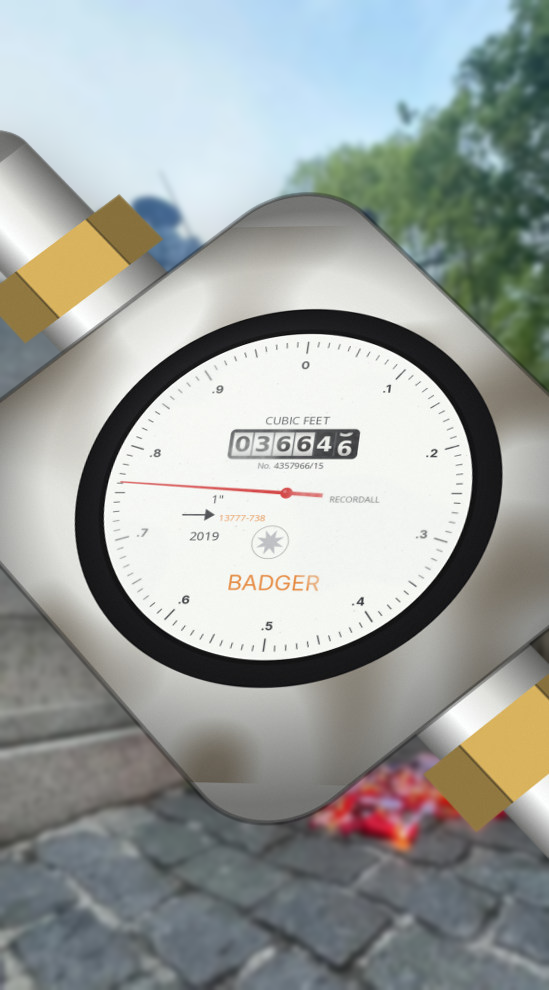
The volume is {"value": 36645.76, "unit": "ft³"}
